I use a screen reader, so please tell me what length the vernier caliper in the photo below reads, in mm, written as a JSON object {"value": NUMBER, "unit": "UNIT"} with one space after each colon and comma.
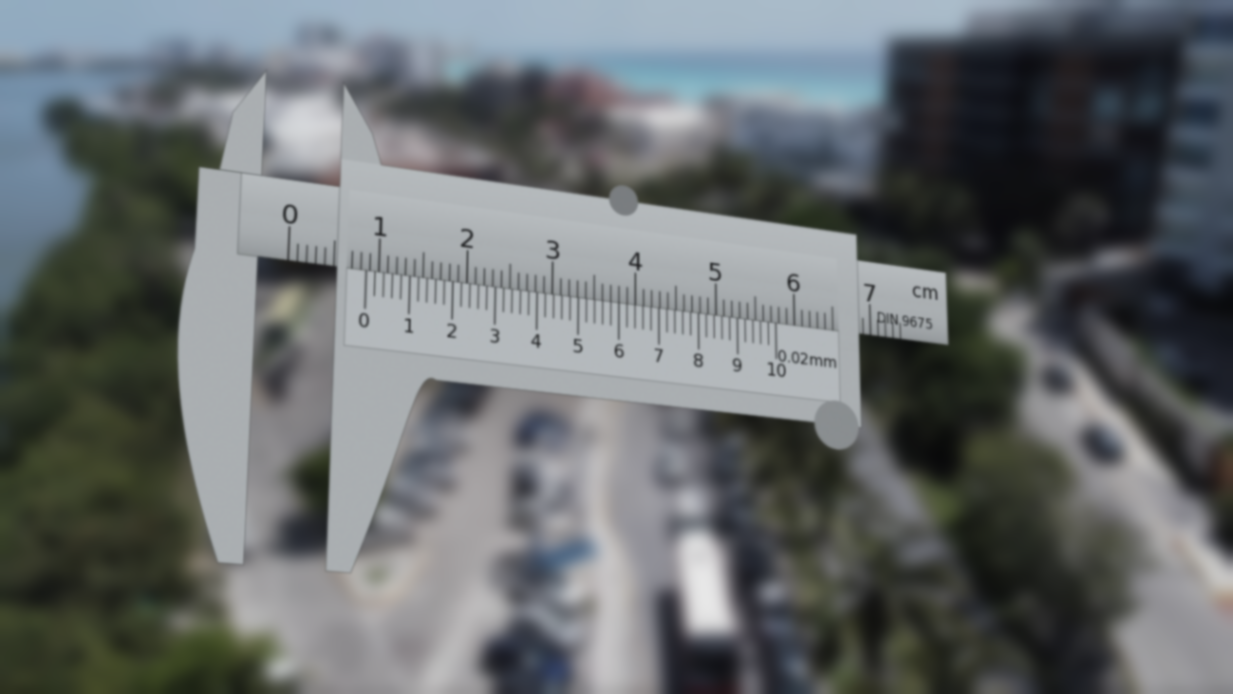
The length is {"value": 8.6, "unit": "mm"}
